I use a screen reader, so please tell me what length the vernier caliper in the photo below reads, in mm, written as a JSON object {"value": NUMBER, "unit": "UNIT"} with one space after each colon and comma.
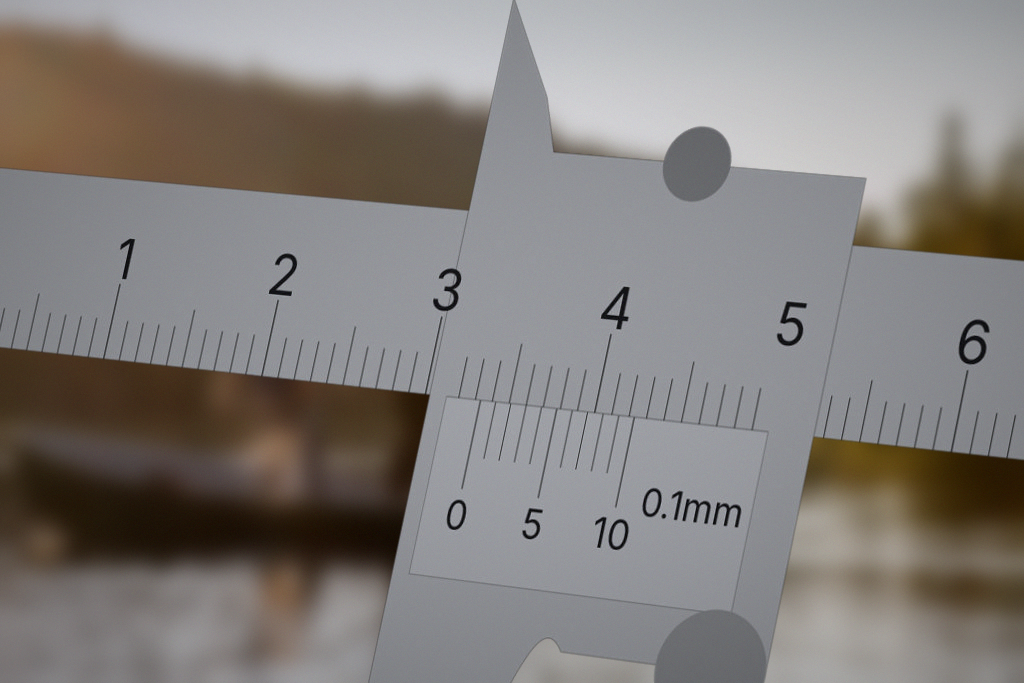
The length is {"value": 33.3, "unit": "mm"}
